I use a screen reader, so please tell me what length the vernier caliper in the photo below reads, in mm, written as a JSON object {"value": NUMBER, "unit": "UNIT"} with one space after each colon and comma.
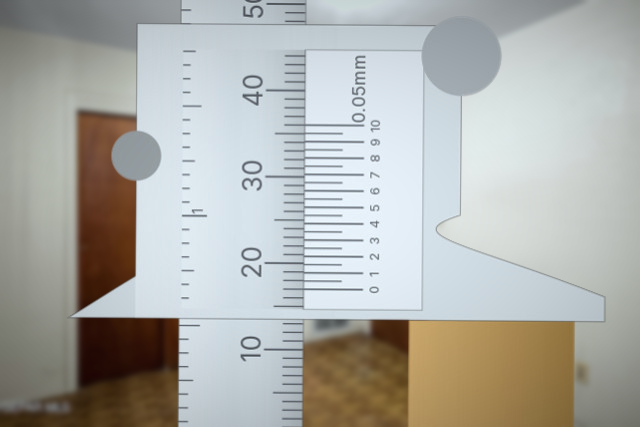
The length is {"value": 17.0, "unit": "mm"}
